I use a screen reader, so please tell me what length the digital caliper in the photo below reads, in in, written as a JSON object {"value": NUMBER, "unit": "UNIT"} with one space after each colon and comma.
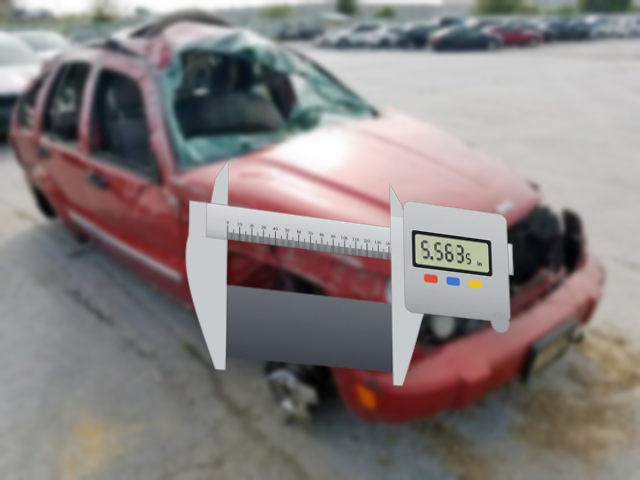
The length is {"value": 5.5635, "unit": "in"}
